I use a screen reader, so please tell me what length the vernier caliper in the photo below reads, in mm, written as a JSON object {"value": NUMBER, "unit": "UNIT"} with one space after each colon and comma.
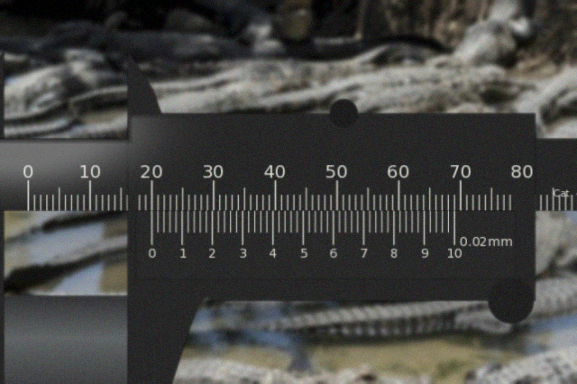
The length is {"value": 20.0, "unit": "mm"}
